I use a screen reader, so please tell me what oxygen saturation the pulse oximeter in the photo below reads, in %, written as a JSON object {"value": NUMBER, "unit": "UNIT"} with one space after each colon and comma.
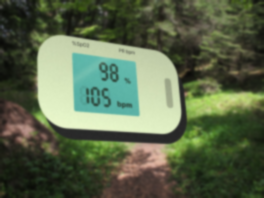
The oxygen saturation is {"value": 98, "unit": "%"}
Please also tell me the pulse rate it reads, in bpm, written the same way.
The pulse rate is {"value": 105, "unit": "bpm"}
